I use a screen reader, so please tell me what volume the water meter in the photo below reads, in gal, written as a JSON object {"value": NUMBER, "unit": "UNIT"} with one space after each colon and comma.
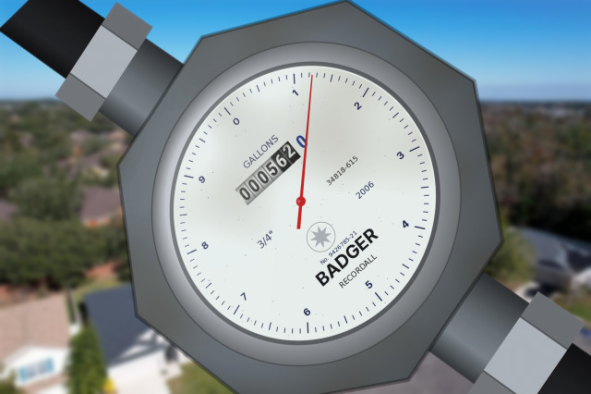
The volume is {"value": 5621.2, "unit": "gal"}
